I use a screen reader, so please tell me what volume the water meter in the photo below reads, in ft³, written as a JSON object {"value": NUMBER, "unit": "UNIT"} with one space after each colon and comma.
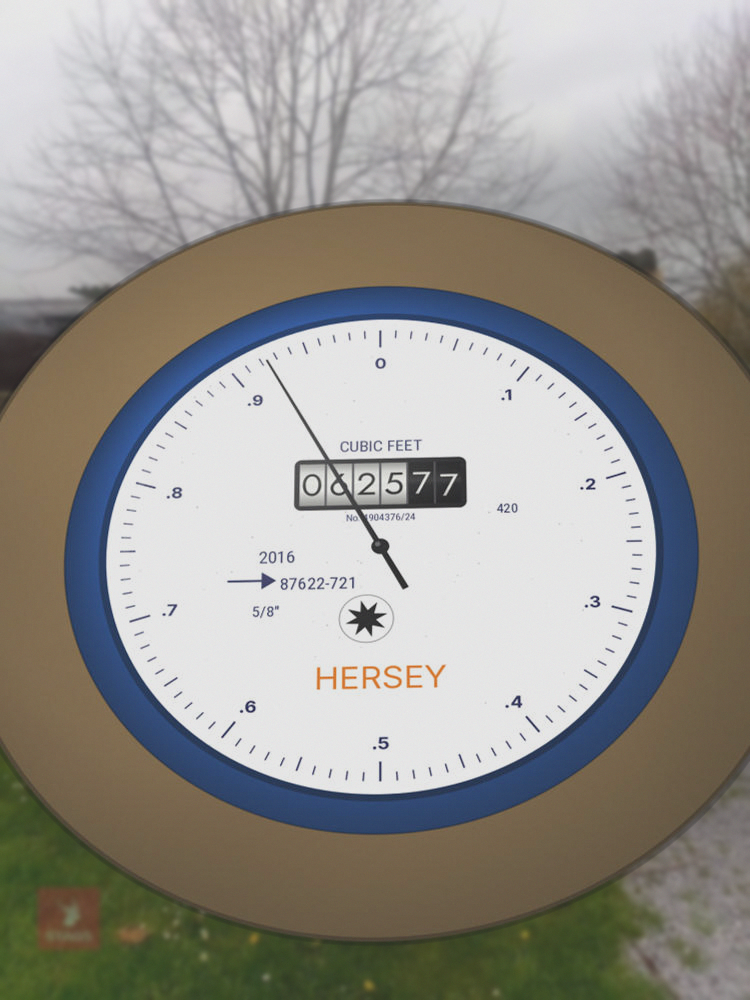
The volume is {"value": 62576.92, "unit": "ft³"}
